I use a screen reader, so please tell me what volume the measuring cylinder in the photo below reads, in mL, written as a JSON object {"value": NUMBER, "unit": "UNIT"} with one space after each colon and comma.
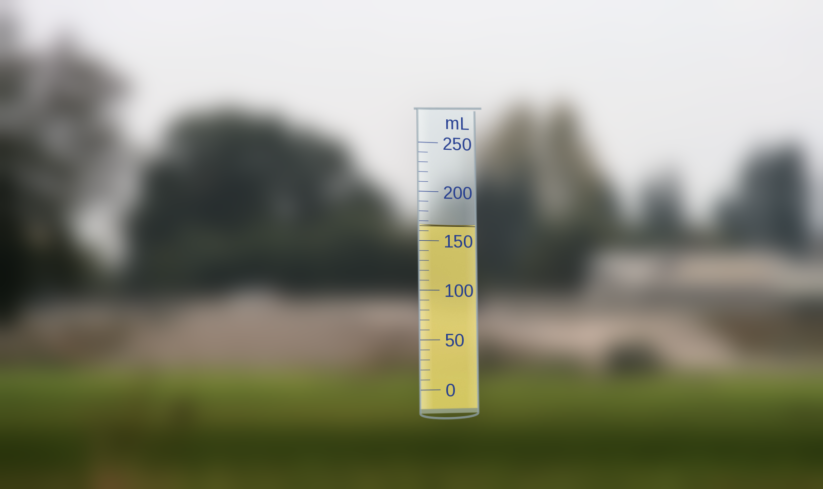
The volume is {"value": 165, "unit": "mL"}
